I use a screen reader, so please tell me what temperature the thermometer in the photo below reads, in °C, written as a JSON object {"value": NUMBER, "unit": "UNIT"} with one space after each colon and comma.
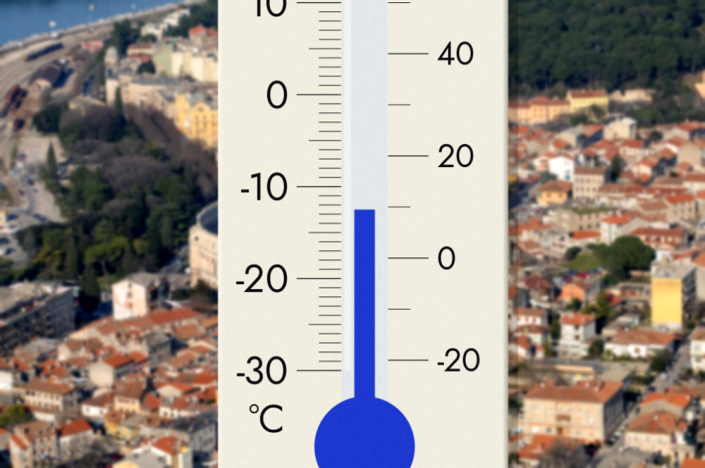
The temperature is {"value": -12.5, "unit": "°C"}
